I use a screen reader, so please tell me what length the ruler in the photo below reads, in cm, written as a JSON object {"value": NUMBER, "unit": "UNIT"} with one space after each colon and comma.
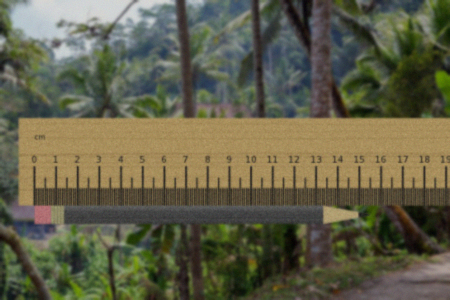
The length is {"value": 15.5, "unit": "cm"}
